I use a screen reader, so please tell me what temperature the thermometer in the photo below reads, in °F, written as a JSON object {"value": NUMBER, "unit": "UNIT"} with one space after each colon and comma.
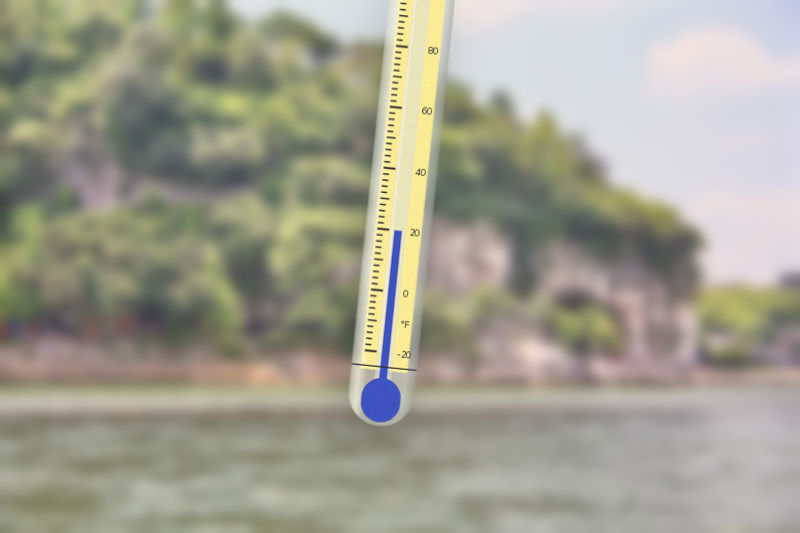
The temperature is {"value": 20, "unit": "°F"}
